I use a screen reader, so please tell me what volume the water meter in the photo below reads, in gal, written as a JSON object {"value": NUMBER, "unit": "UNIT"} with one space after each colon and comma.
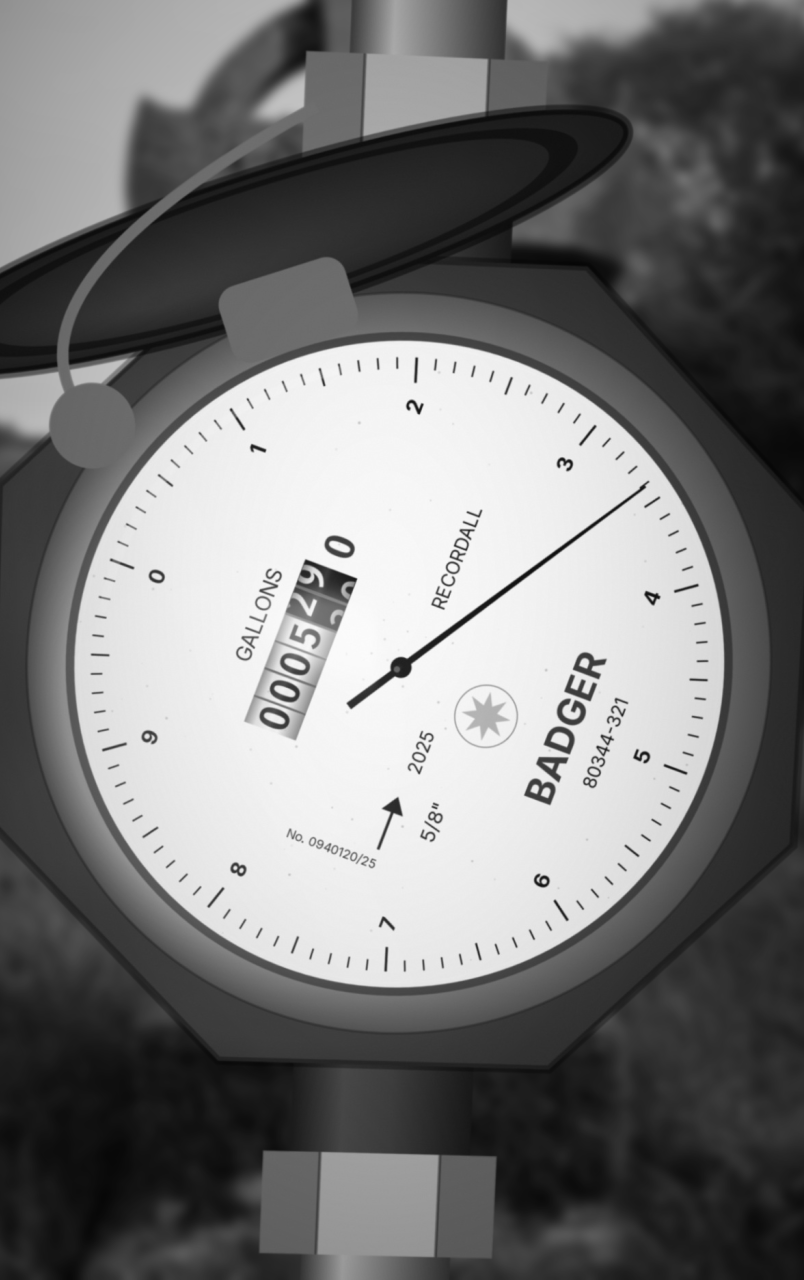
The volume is {"value": 5293.4, "unit": "gal"}
